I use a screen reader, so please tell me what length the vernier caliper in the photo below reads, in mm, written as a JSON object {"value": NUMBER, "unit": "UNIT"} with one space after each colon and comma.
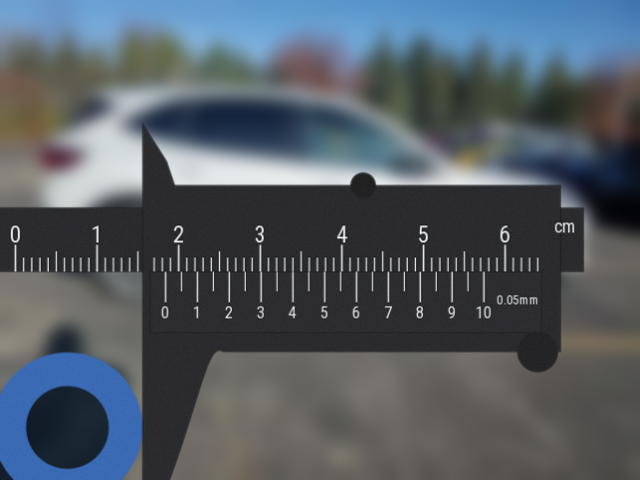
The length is {"value": 18.4, "unit": "mm"}
